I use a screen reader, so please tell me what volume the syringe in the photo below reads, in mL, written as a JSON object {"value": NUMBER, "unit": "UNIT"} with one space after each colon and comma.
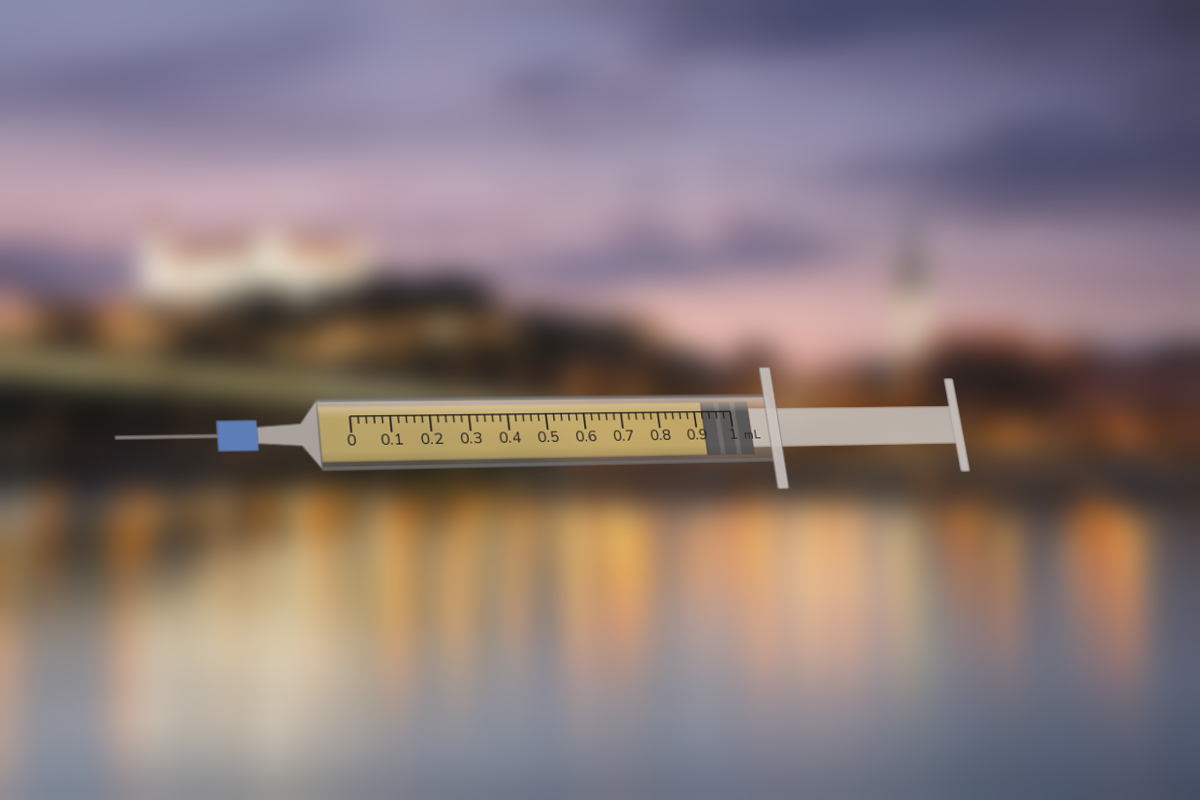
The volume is {"value": 0.92, "unit": "mL"}
